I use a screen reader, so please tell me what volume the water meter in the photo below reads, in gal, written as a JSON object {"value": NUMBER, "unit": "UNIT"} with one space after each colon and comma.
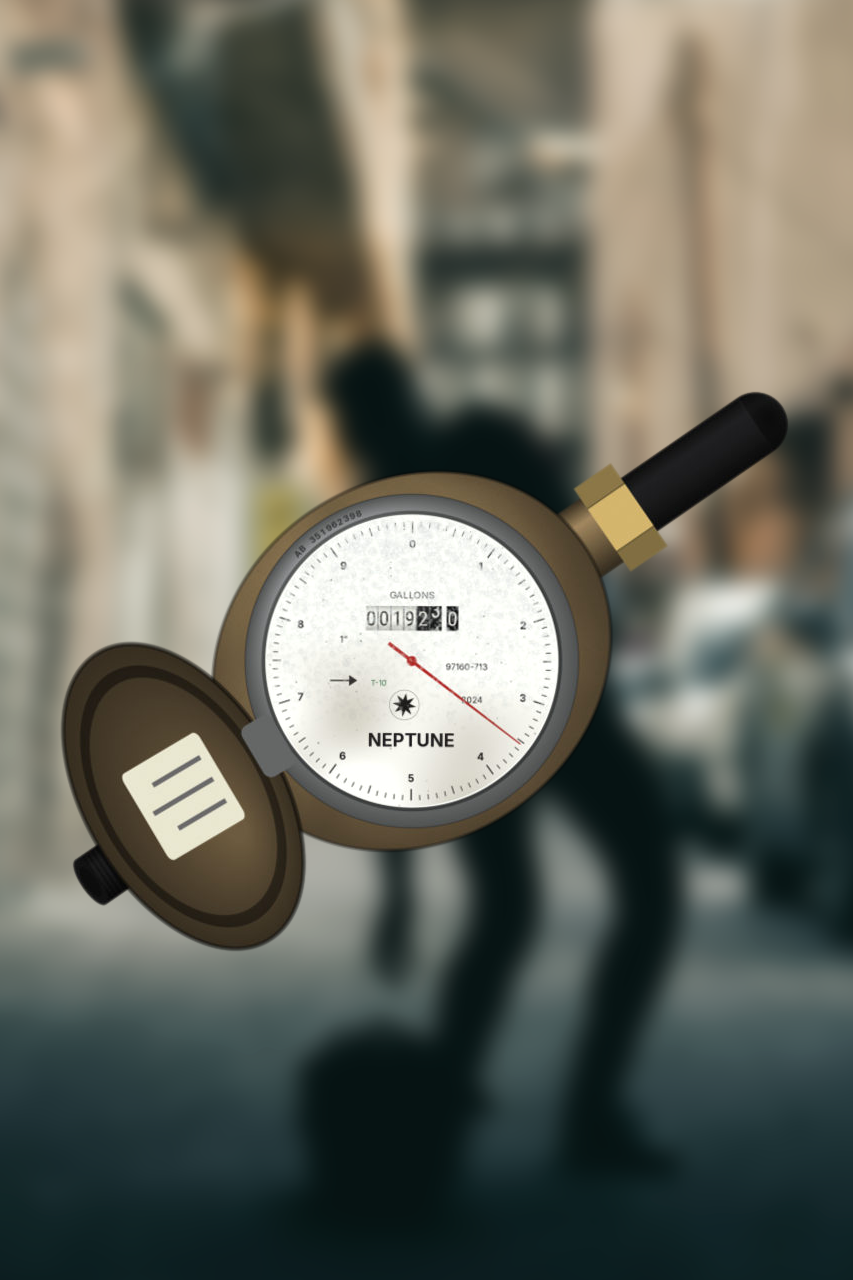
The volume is {"value": 19233.5, "unit": "gal"}
